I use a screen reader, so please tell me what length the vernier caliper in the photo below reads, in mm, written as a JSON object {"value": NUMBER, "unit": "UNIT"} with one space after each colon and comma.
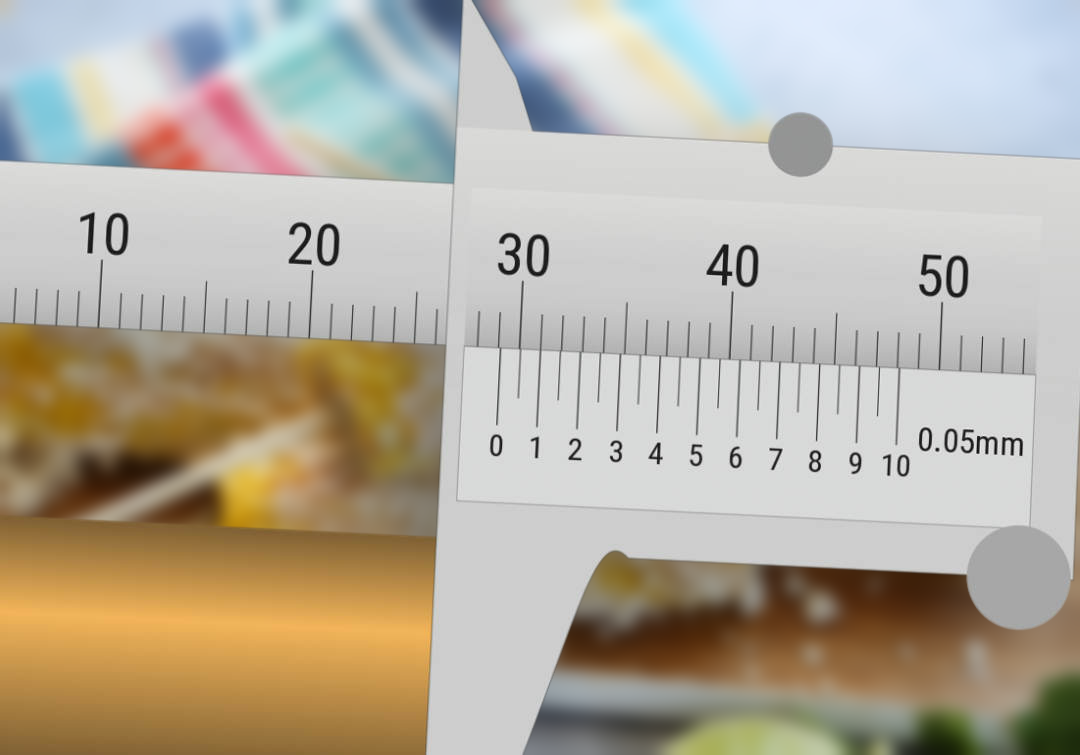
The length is {"value": 29.1, "unit": "mm"}
